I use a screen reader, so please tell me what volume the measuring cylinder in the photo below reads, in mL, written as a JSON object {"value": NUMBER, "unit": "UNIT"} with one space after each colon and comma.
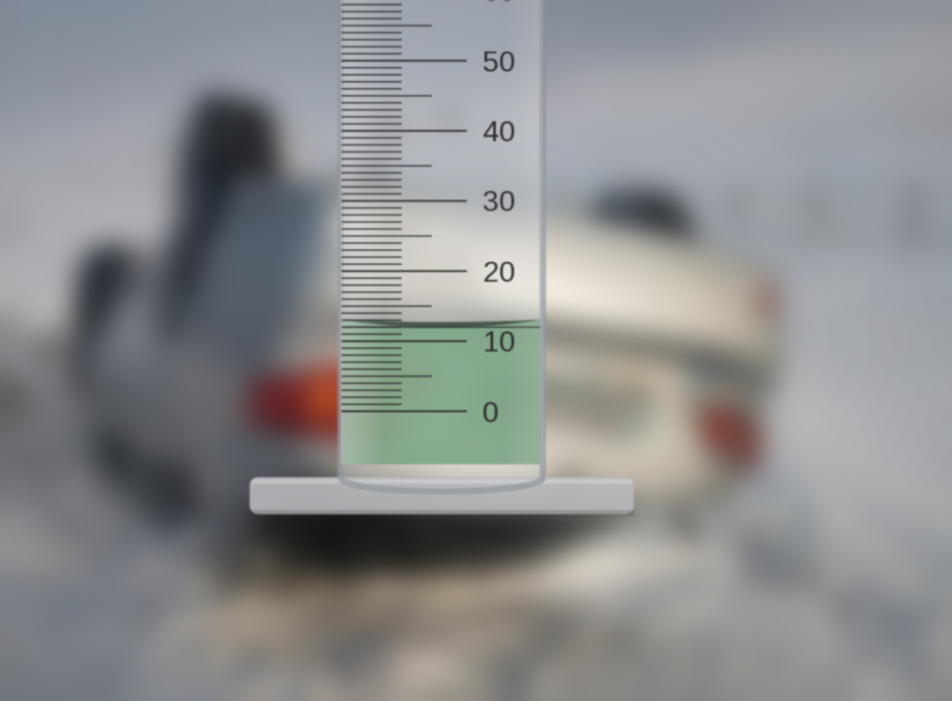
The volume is {"value": 12, "unit": "mL"}
